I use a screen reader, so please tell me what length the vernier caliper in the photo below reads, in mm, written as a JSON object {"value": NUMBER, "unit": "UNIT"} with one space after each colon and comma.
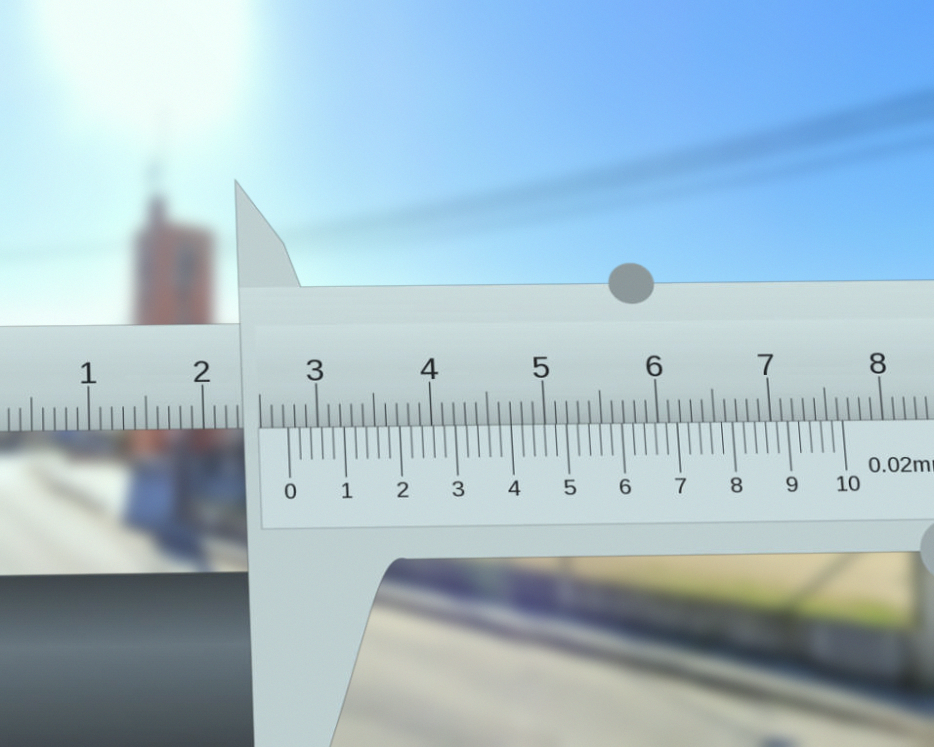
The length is {"value": 27.4, "unit": "mm"}
